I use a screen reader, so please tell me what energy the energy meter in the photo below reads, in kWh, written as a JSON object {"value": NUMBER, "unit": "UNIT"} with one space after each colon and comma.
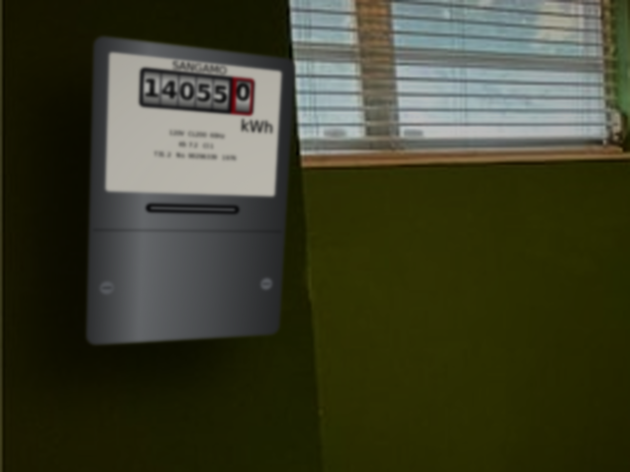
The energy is {"value": 14055.0, "unit": "kWh"}
